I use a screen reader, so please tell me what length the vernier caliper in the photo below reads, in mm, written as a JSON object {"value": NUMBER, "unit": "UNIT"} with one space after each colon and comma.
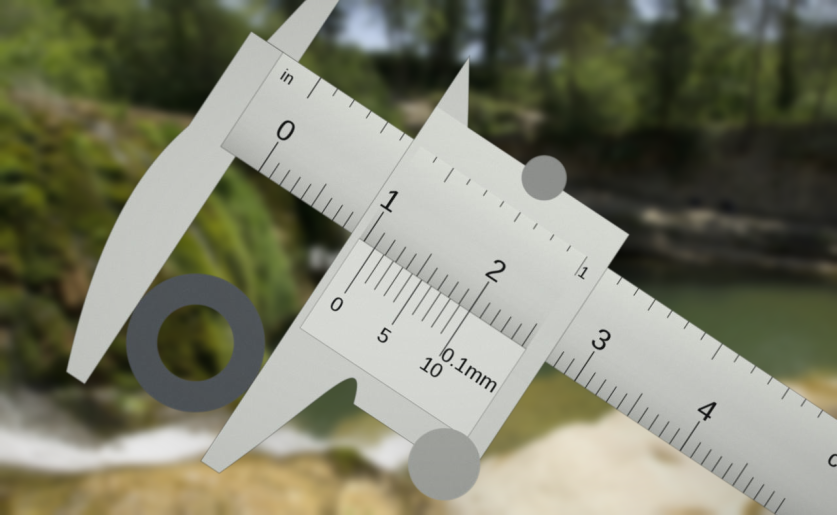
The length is {"value": 11.0, "unit": "mm"}
